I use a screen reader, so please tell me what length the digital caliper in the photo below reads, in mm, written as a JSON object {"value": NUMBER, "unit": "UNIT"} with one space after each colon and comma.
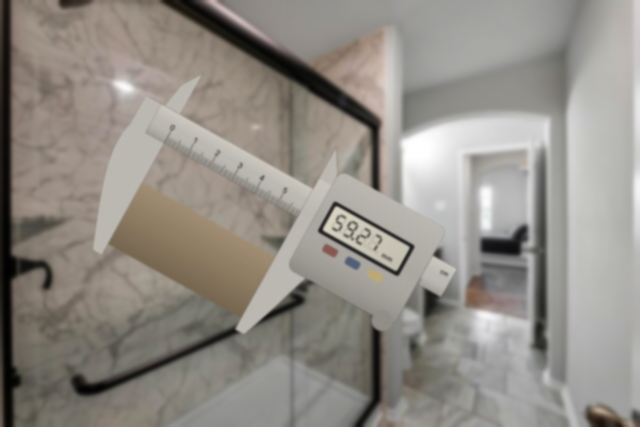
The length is {"value": 59.27, "unit": "mm"}
